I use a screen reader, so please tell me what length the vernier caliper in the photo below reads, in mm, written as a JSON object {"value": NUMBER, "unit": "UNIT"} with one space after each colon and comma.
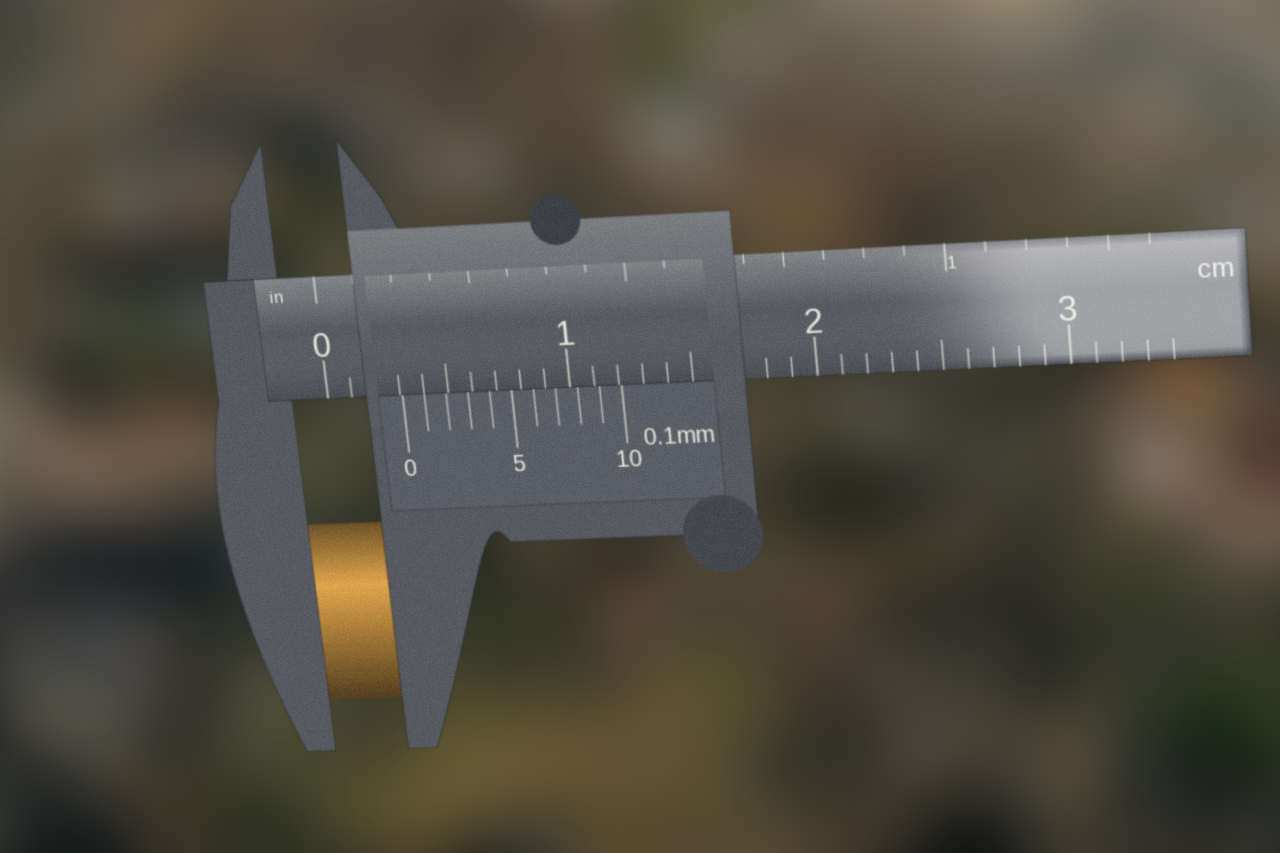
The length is {"value": 3.1, "unit": "mm"}
